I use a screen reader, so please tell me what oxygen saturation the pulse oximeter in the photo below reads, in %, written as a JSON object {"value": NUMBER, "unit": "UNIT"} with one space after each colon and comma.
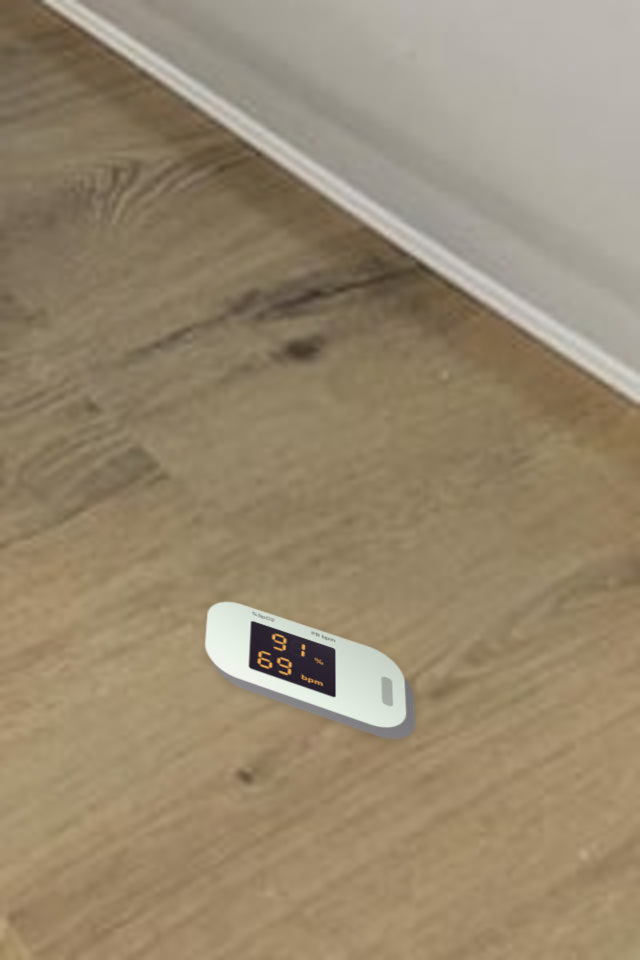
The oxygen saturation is {"value": 91, "unit": "%"}
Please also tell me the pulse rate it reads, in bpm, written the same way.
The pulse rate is {"value": 69, "unit": "bpm"}
